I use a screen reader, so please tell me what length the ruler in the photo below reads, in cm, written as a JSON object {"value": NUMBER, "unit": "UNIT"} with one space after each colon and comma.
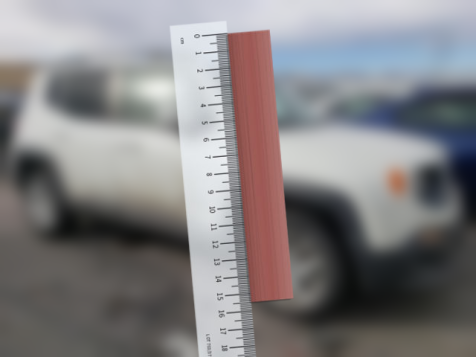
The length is {"value": 15.5, "unit": "cm"}
